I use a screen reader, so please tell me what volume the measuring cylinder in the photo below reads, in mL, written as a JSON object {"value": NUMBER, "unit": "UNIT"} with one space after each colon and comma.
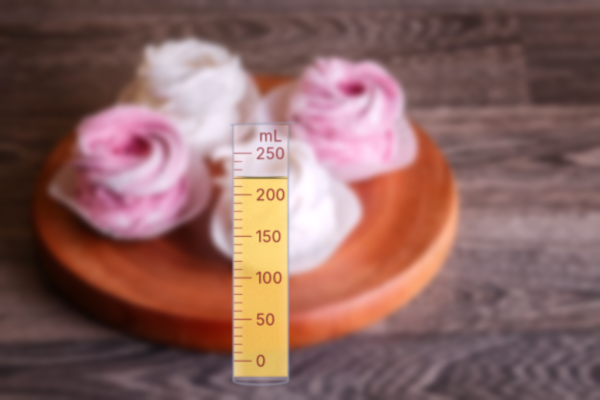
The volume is {"value": 220, "unit": "mL"}
